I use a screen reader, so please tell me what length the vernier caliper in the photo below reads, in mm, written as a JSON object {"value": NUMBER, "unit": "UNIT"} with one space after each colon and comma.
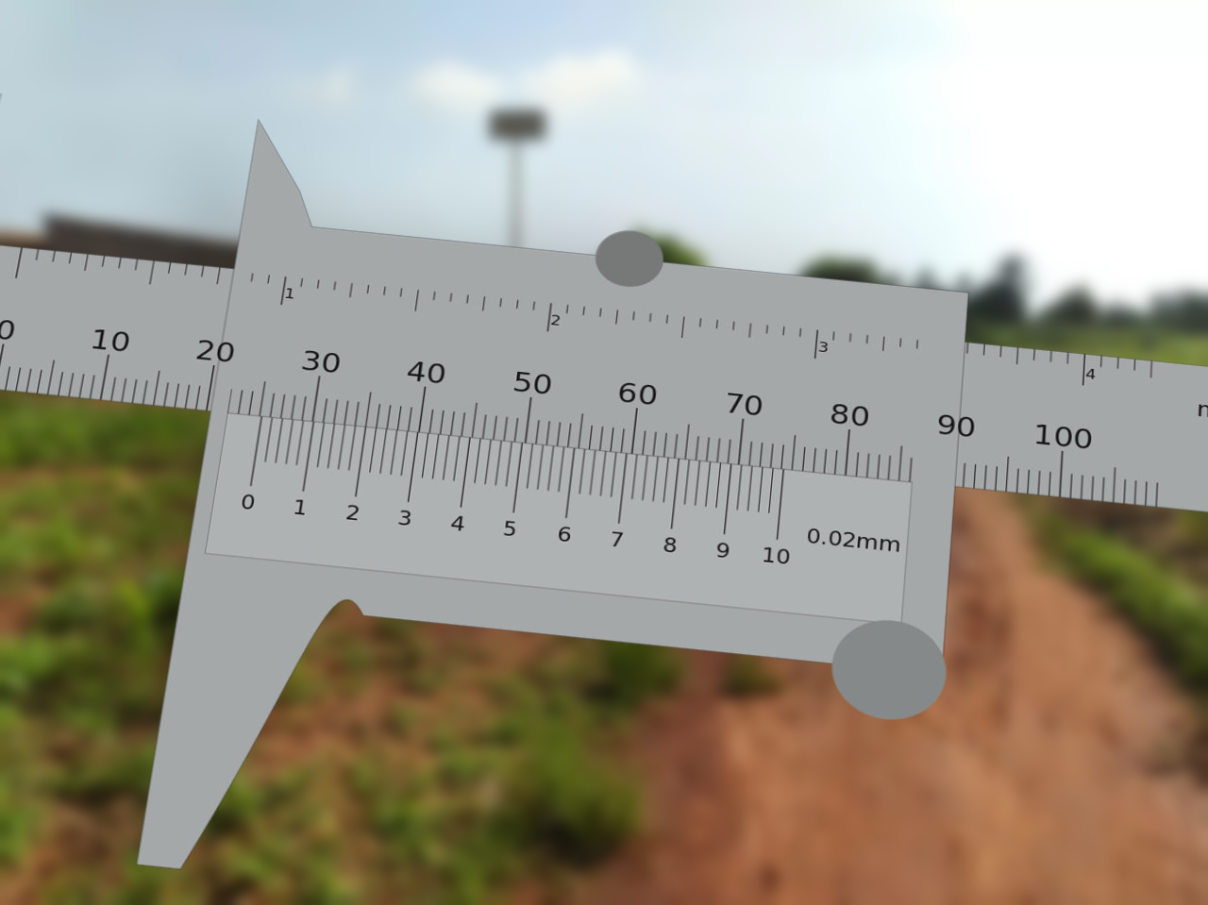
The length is {"value": 25.2, "unit": "mm"}
